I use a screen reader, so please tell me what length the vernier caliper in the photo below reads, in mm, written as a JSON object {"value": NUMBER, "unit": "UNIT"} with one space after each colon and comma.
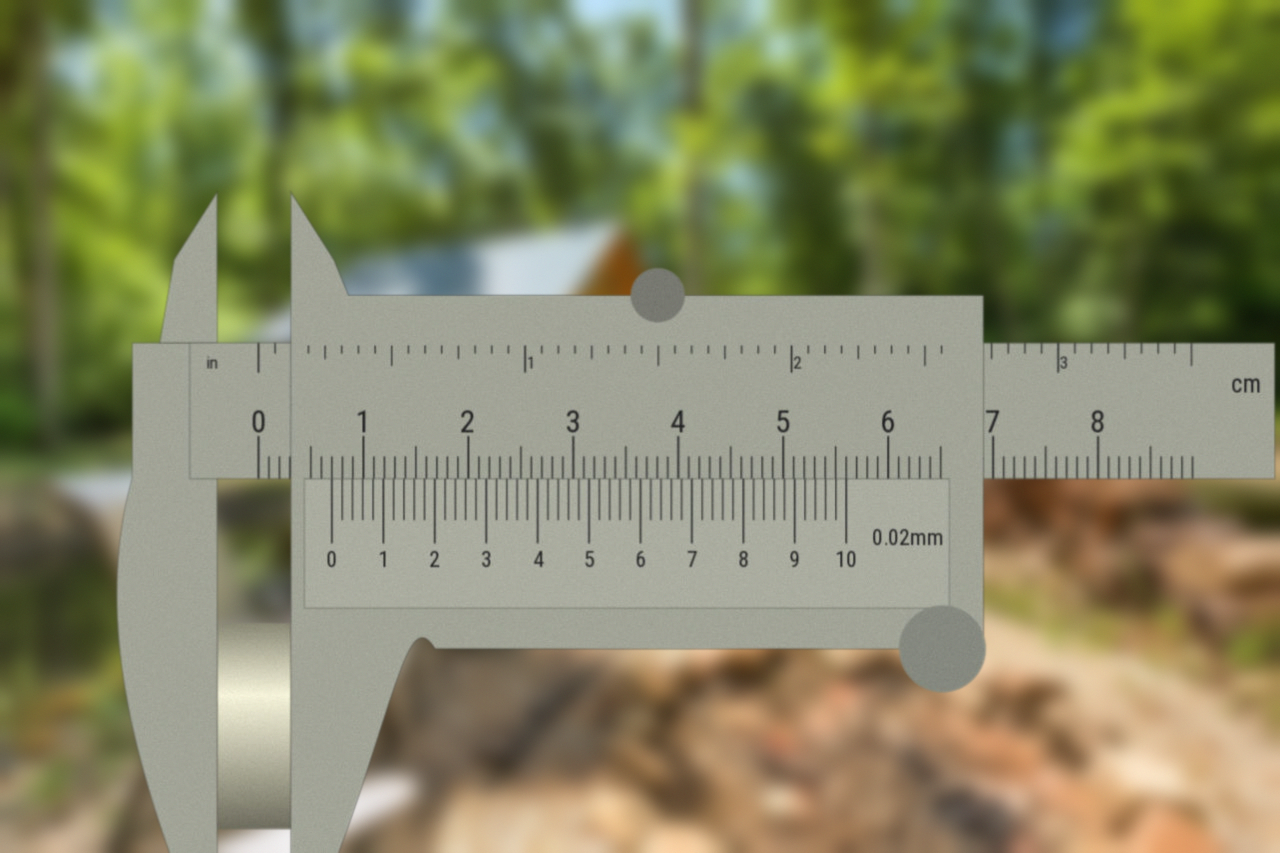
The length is {"value": 7.0, "unit": "mm"}
